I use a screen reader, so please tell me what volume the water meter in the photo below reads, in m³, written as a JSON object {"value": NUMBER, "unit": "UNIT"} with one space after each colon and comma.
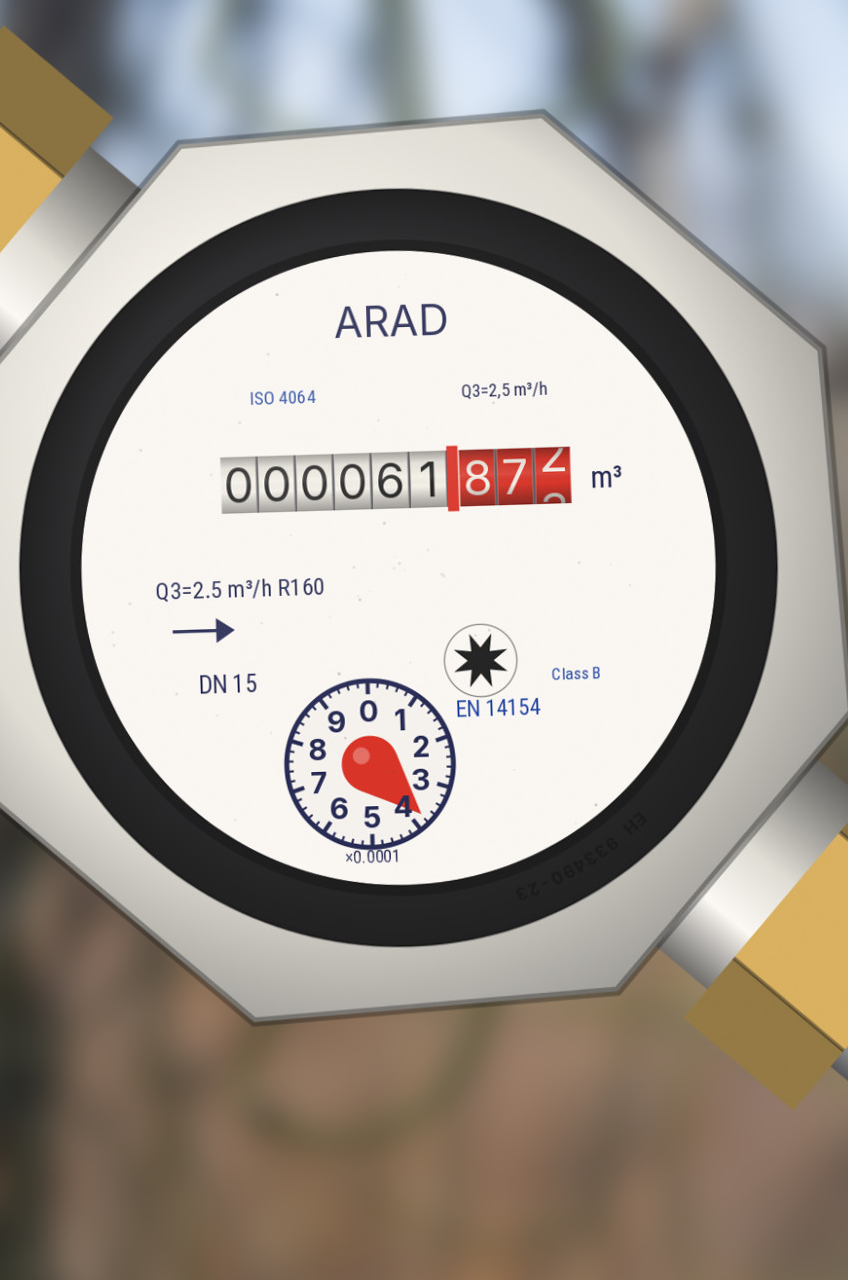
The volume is {"value": 61.8723, "unit": "m³"}
